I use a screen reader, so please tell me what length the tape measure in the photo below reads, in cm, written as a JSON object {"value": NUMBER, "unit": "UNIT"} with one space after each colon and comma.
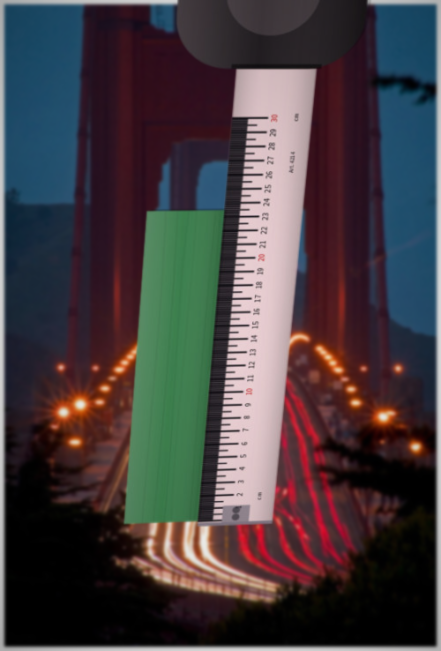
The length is {"value": 23.5, "unit": "cm"}
